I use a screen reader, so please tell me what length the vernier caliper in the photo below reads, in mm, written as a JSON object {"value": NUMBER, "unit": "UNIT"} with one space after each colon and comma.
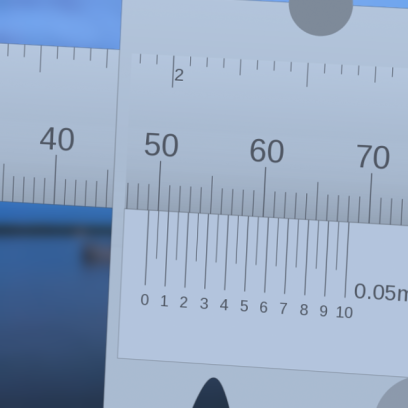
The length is {"value": 49.1, "unit": "mm"}
